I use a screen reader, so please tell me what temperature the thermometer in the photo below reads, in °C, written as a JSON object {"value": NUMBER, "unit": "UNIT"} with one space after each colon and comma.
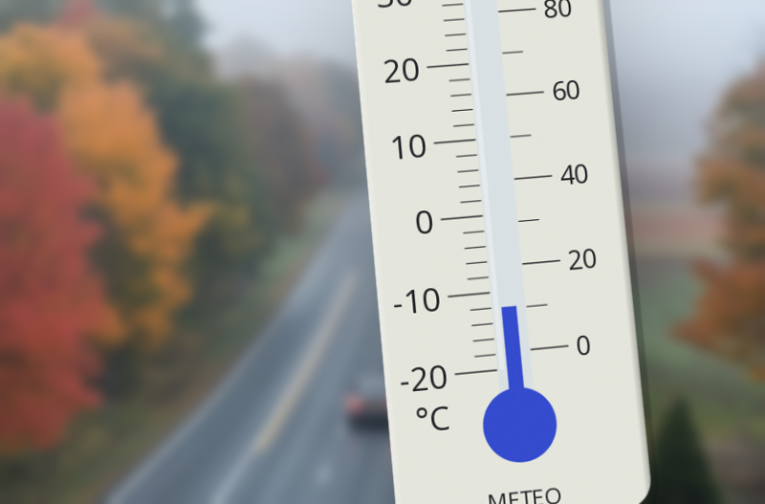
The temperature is {"value": -12, "unit": "°C"}
